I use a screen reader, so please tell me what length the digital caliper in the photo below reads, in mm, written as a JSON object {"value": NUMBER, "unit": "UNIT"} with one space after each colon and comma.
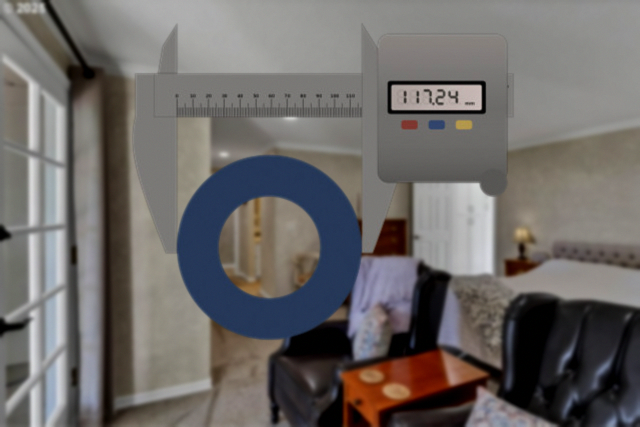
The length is {"value": 117.24, "unit": "mm"}
